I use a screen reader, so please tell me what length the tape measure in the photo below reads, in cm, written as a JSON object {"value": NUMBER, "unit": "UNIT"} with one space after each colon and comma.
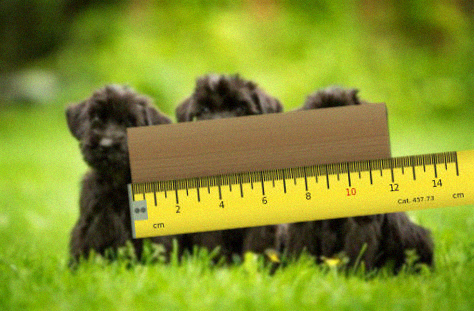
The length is {"value": 12, "unit": "cm"}
